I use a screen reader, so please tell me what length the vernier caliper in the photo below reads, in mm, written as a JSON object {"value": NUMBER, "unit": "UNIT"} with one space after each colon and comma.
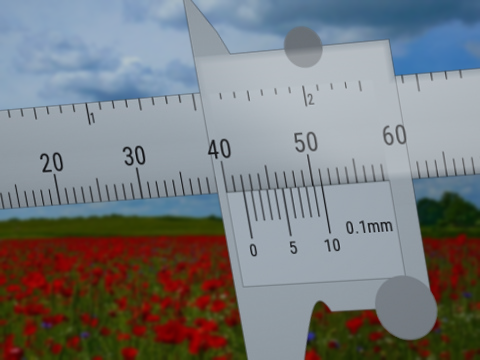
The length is {"value": 42.0, "unit": "mm"}
